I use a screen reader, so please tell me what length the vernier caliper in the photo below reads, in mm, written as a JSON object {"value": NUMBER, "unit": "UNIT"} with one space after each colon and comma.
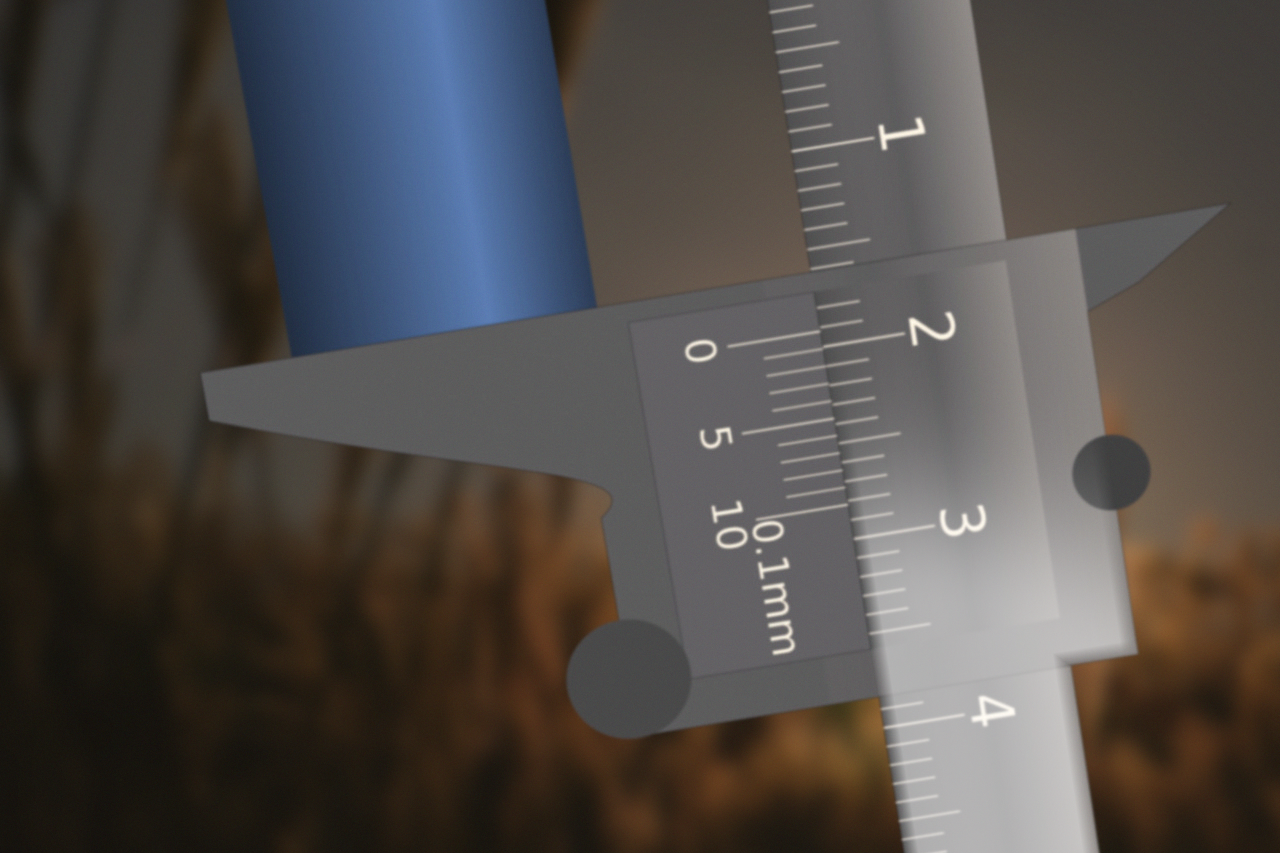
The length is {"value": 19.2, "unit": "mm"}
